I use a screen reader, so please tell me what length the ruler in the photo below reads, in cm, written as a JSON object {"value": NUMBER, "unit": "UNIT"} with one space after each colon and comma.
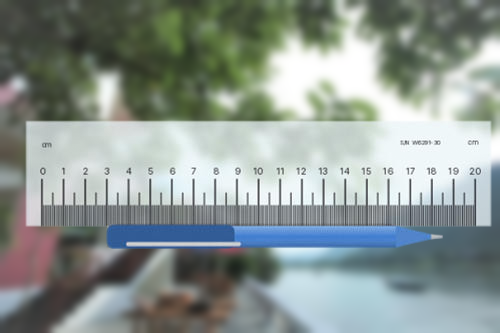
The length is {"value": 15.5, "unit": "cm"}
